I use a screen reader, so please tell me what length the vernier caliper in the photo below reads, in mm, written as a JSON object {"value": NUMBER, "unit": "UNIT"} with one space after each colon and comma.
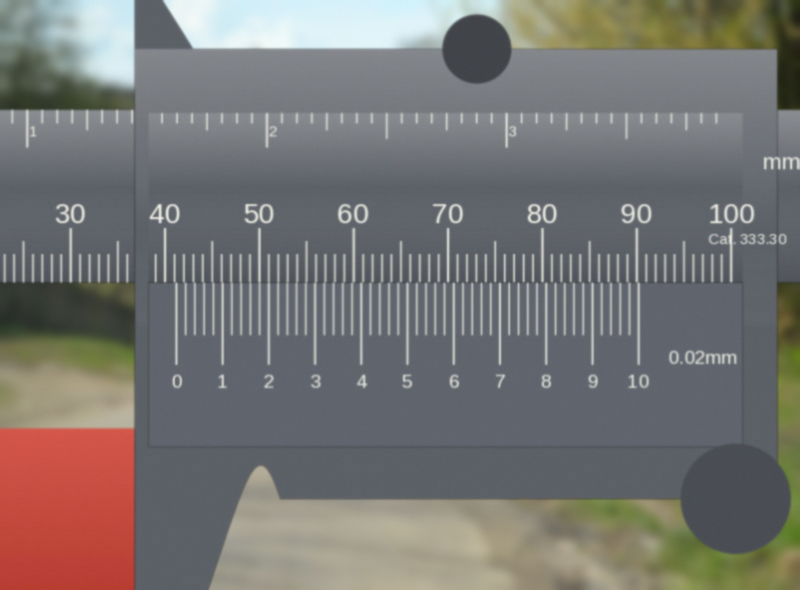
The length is {"value": 41.2, "unit": "mm"}
